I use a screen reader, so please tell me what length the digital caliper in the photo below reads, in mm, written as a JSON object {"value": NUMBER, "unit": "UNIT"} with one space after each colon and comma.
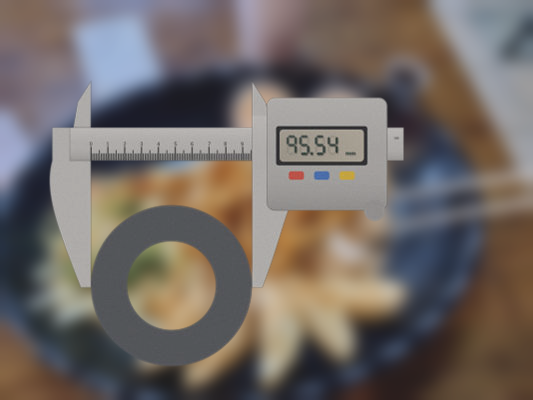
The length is {"value": 95.54, "unit": "mm"}
